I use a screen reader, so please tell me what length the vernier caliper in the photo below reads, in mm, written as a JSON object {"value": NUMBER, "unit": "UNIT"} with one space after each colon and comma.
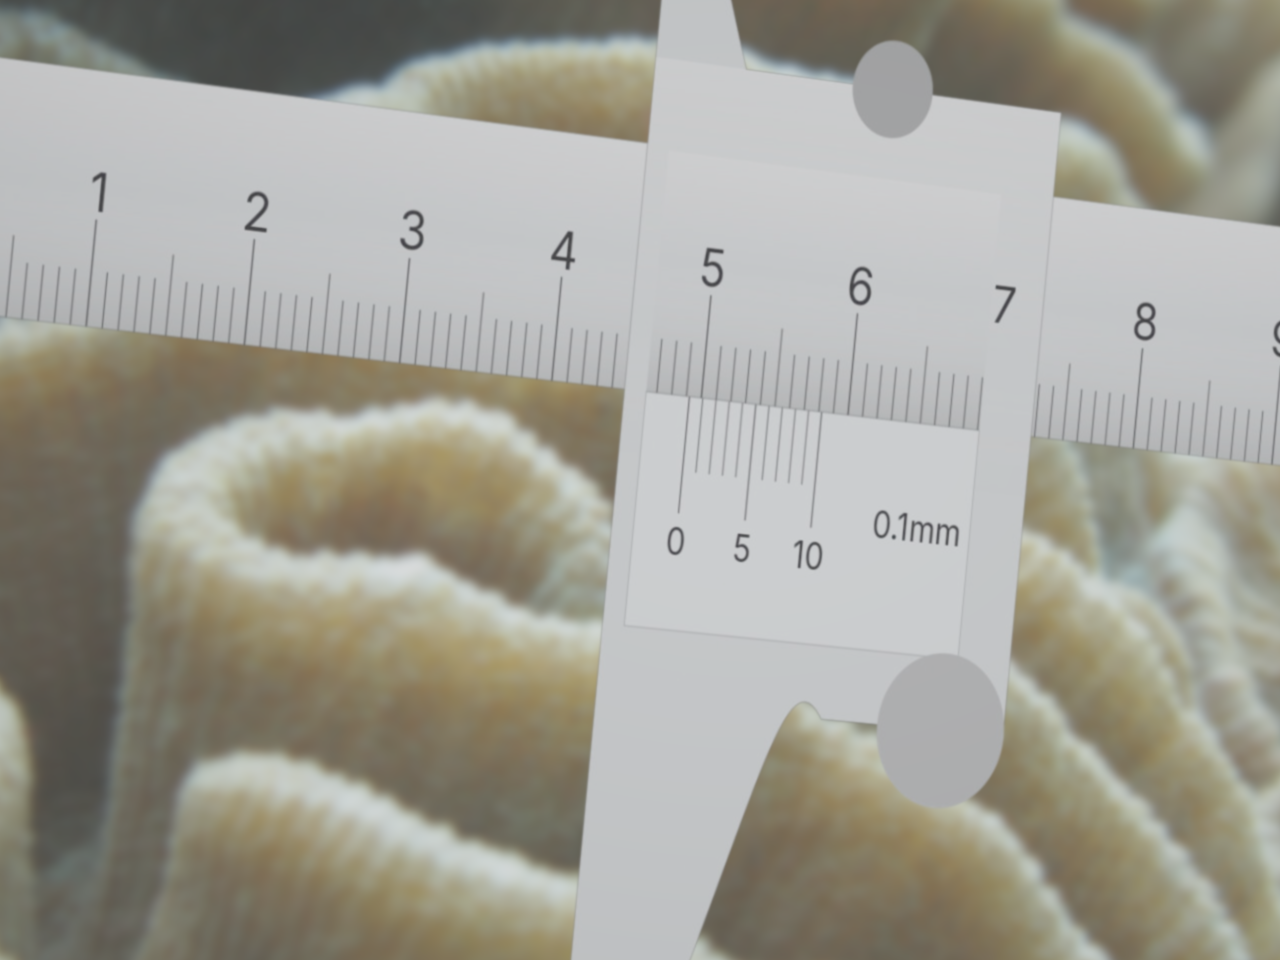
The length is {"value": 49.2, "unit": "mm"}
